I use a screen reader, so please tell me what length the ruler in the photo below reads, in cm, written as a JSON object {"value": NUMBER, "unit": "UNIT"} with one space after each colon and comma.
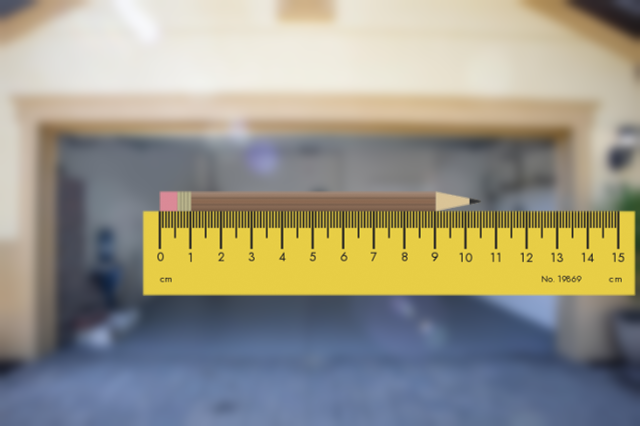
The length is {"value": 10.5, "unit": "cm"}
